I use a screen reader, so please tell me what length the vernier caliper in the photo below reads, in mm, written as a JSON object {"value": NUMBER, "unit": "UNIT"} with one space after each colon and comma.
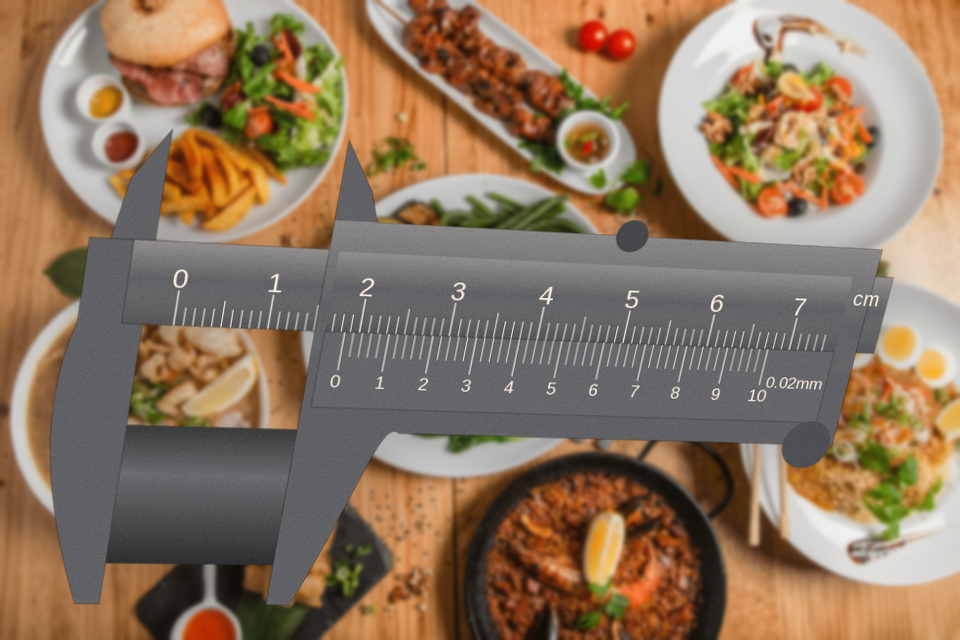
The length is {"value": 18.4, "unit": "mm"}
